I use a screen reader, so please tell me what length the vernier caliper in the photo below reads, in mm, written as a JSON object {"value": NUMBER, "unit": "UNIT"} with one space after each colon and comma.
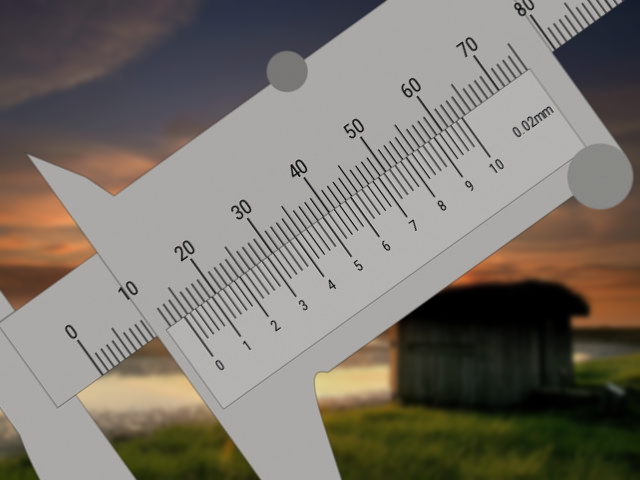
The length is {"value": 14.4, "unit": "mm"}
